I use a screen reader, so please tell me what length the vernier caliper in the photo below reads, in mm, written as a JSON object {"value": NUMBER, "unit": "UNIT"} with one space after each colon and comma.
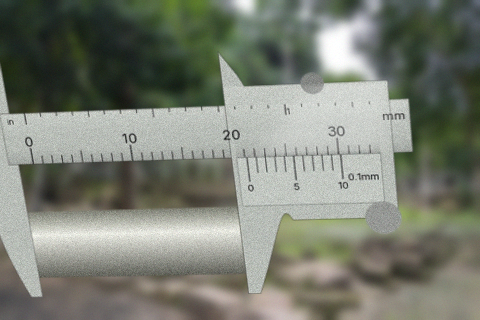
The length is {"value": 21.2, "unit": "mm"}
